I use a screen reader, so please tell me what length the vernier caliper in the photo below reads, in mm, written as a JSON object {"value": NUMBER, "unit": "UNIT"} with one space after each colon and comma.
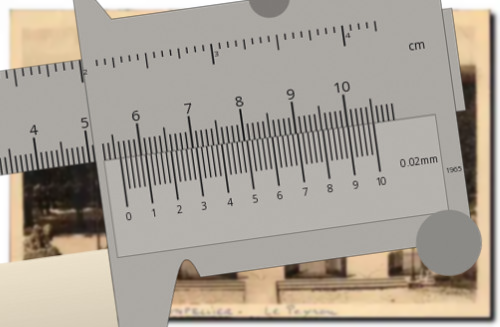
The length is {"value": 56.0, "unit": "mm"}
